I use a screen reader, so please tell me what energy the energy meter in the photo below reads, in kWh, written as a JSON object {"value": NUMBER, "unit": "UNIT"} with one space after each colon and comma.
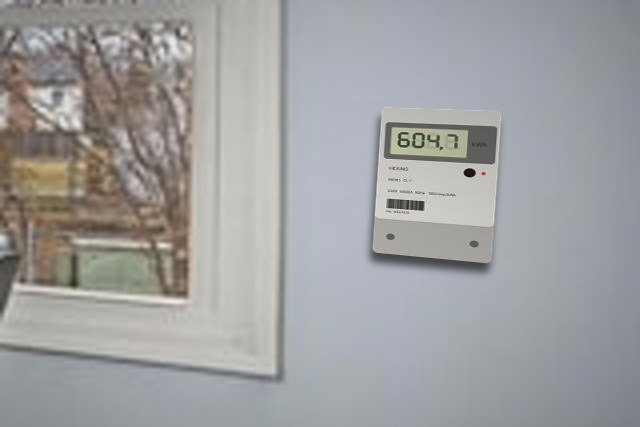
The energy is {"value": 604.7, "unit": "kWh"}
